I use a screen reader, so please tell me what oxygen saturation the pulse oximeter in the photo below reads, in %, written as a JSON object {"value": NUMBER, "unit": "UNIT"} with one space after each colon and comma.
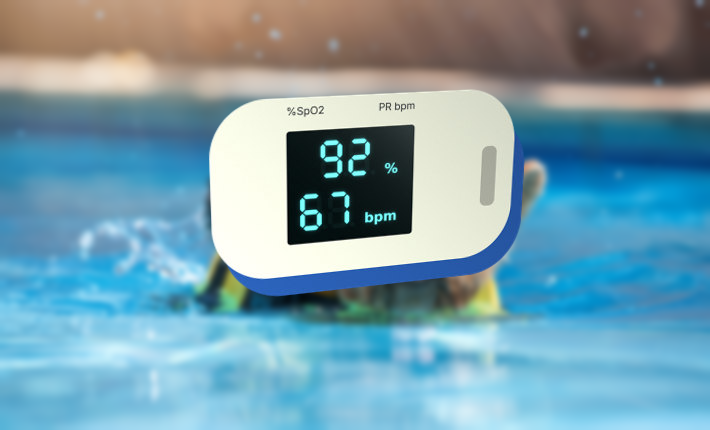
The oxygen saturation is {"value": 92, "unit": "%"}
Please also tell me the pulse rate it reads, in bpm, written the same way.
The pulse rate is {"value": 67, "unit": "bpm"}
